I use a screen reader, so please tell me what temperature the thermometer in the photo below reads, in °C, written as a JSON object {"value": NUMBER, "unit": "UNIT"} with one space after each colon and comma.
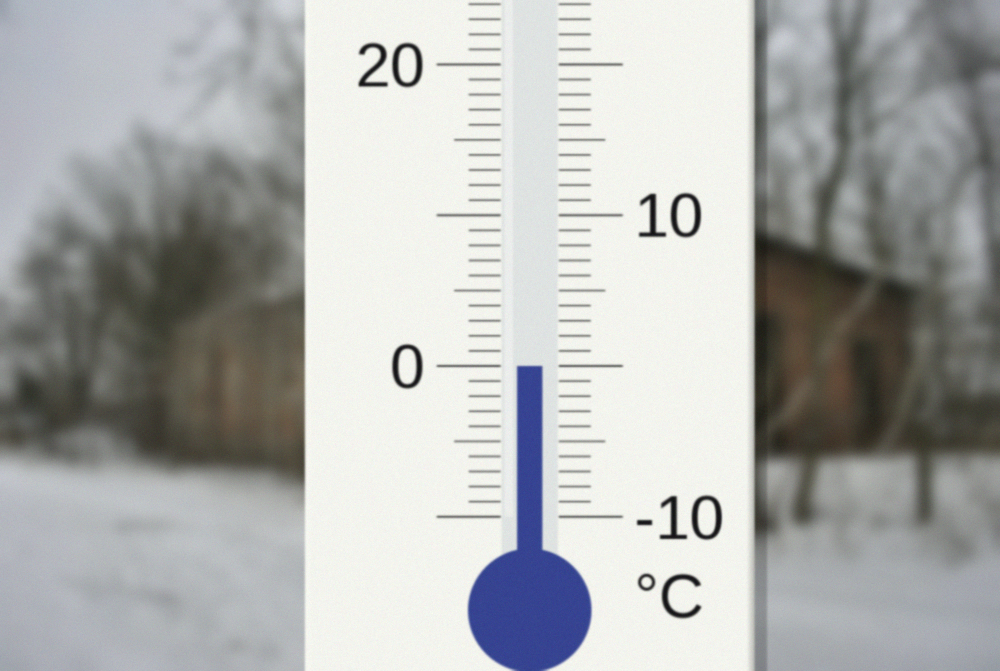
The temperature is {"value": 0, "unit": "°C"}
